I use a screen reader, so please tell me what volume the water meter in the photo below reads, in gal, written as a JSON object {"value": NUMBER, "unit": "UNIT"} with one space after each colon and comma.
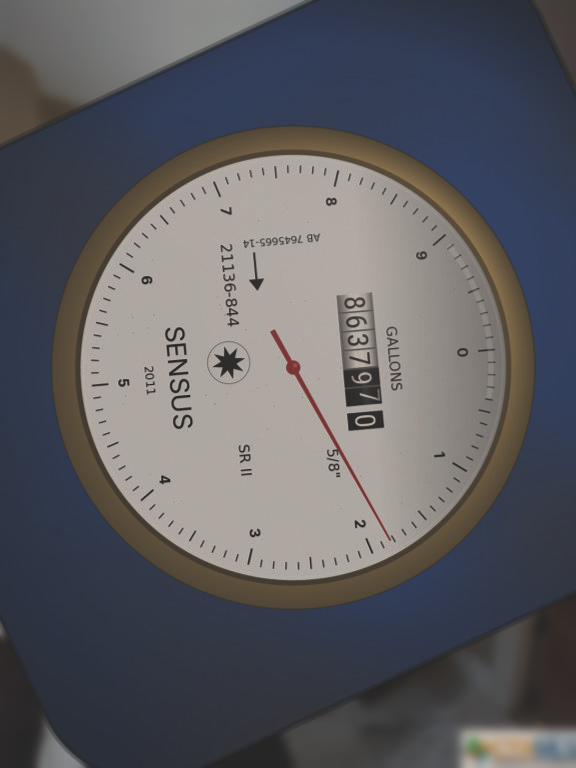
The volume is {"value": 8637971.8, "unit": "gal"}
